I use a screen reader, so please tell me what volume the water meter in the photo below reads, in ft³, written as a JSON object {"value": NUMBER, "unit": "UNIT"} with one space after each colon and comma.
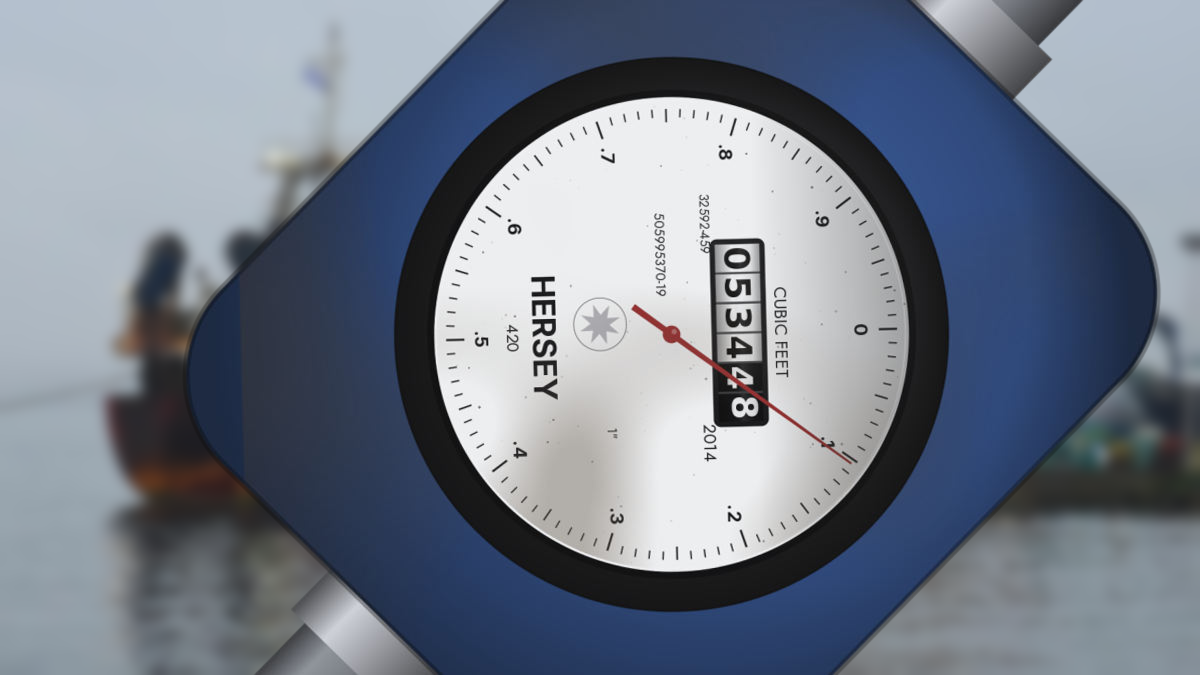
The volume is {"value": 53448.10, "unit": "ft³"}
